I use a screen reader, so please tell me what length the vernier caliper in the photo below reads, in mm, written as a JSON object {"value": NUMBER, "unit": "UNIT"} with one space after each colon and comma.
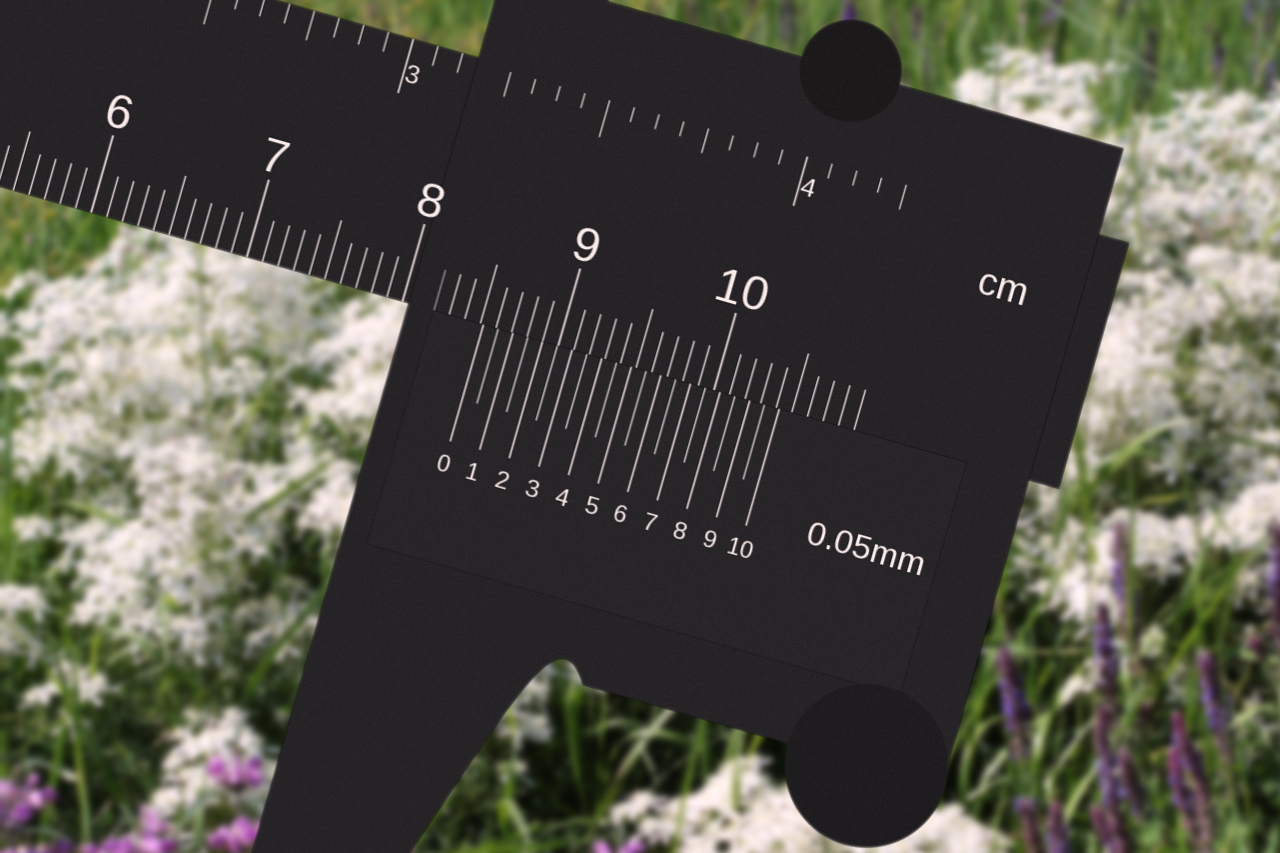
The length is {"value": 85.2, "unit": "mm"}
